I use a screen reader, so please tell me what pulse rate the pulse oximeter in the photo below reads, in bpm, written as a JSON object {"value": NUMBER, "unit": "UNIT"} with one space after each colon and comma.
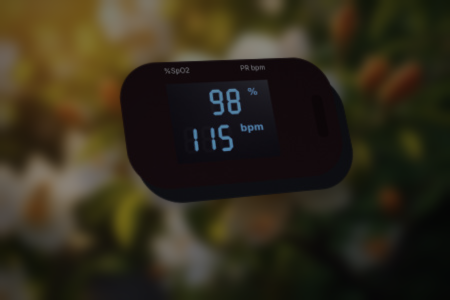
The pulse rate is {"value": 115, "unit": "bpm"}
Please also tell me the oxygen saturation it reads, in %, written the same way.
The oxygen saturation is {"value": 98, "unit": "%"}
